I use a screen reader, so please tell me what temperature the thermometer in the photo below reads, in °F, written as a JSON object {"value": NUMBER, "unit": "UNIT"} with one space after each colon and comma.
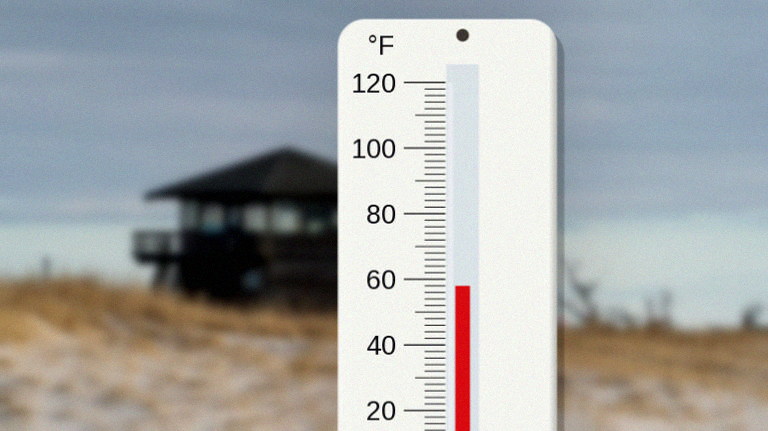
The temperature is {"value": 58, "unit": "°F"}
